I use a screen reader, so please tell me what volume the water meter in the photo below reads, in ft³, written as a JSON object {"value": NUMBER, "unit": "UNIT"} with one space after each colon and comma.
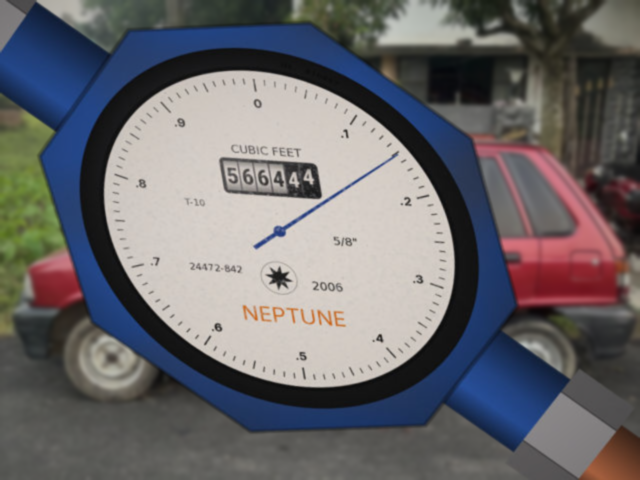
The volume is {"value": 566444.15, "unit": "ft³"}
